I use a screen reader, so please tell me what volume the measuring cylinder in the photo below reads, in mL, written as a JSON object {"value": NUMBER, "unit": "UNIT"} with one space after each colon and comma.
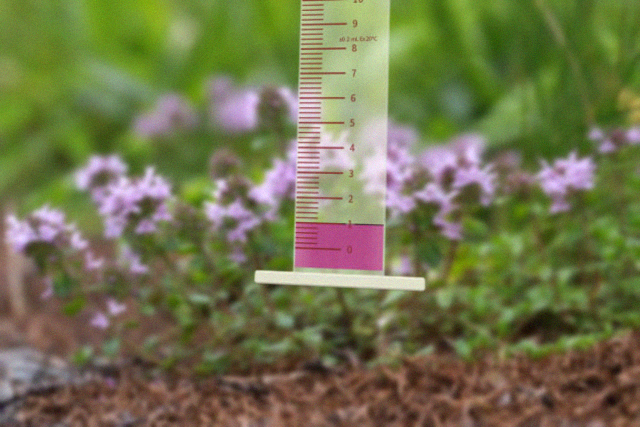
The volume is {"value": 1, "unit": "mL"}
